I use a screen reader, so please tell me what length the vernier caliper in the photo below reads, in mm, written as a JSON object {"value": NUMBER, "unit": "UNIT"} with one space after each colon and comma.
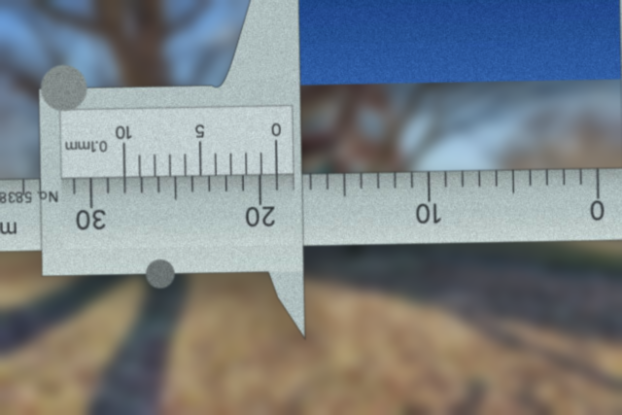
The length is {"value": 19.0, "unit": "mm"}
